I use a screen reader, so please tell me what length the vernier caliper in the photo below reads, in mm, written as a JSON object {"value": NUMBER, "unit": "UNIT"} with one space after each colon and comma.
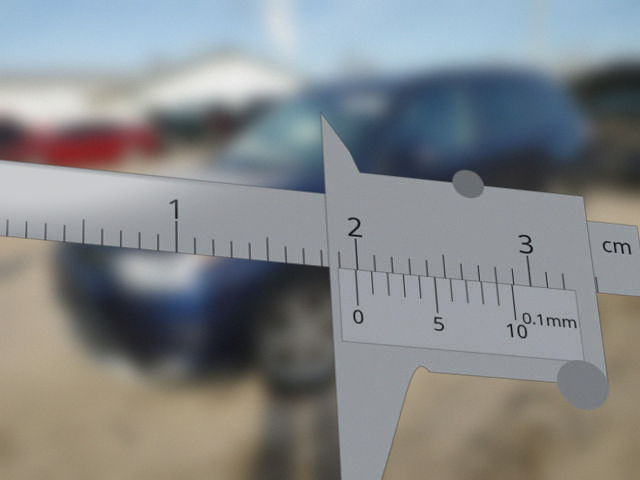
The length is {"value": 19.9, "unit": "mm"}
